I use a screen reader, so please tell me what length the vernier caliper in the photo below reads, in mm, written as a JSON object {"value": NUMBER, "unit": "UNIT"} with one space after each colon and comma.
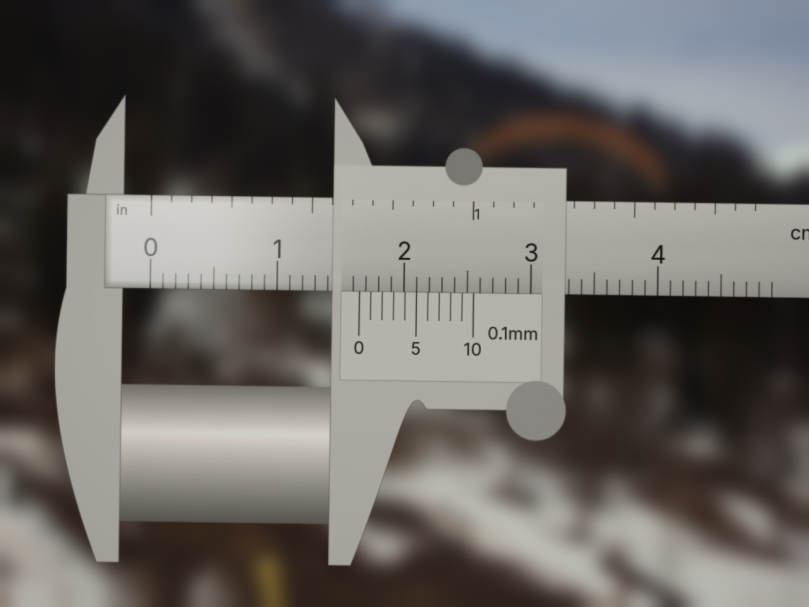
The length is {"value": 16.5, "unit": "mm"}
